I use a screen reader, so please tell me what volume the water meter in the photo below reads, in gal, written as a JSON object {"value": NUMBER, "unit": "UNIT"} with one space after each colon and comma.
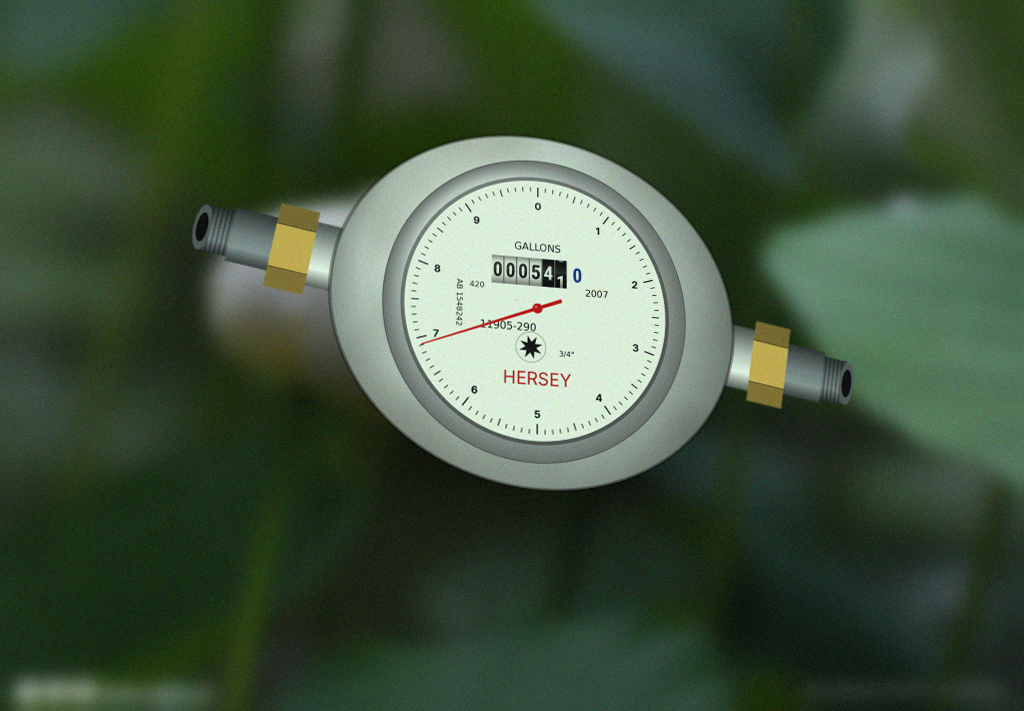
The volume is {"value": 5406.9, "unit": "gal"}
